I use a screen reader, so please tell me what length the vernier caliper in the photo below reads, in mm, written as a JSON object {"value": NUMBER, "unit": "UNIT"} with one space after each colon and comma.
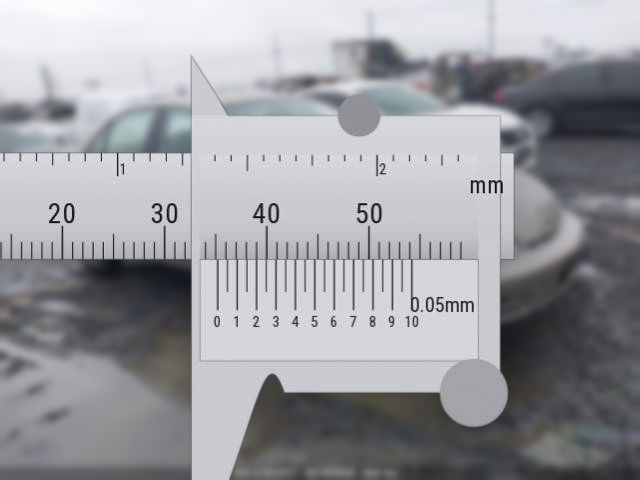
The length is {"value": 35.2, "unit": "mm"}
